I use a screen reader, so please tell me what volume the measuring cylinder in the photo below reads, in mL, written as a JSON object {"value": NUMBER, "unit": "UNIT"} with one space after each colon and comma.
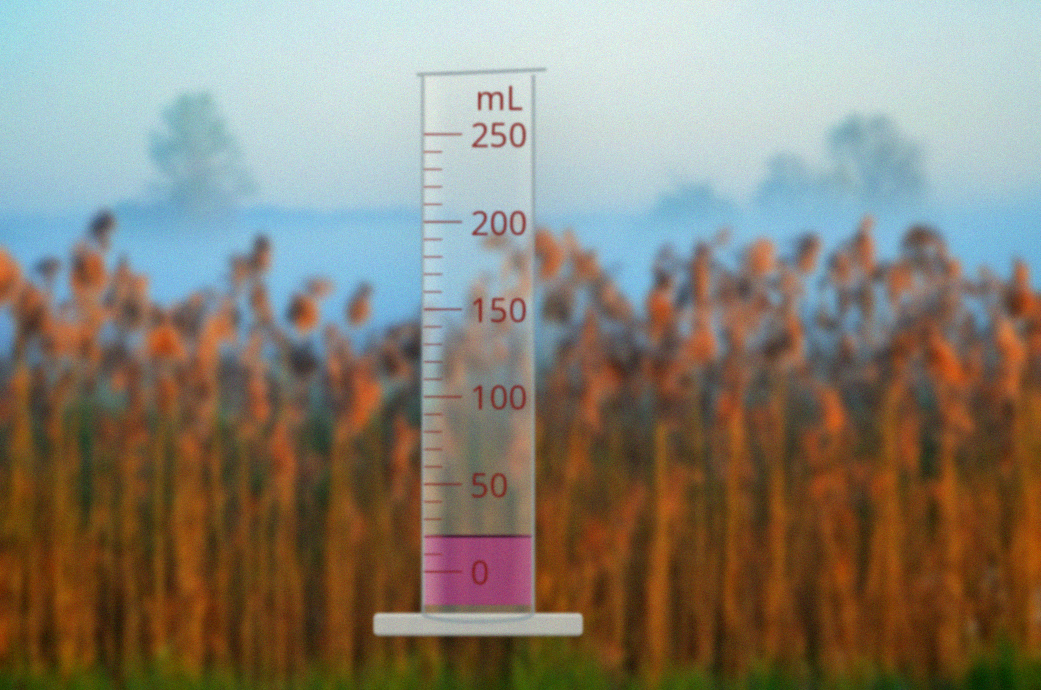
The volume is {"value": 20, "unit": "mL"}
